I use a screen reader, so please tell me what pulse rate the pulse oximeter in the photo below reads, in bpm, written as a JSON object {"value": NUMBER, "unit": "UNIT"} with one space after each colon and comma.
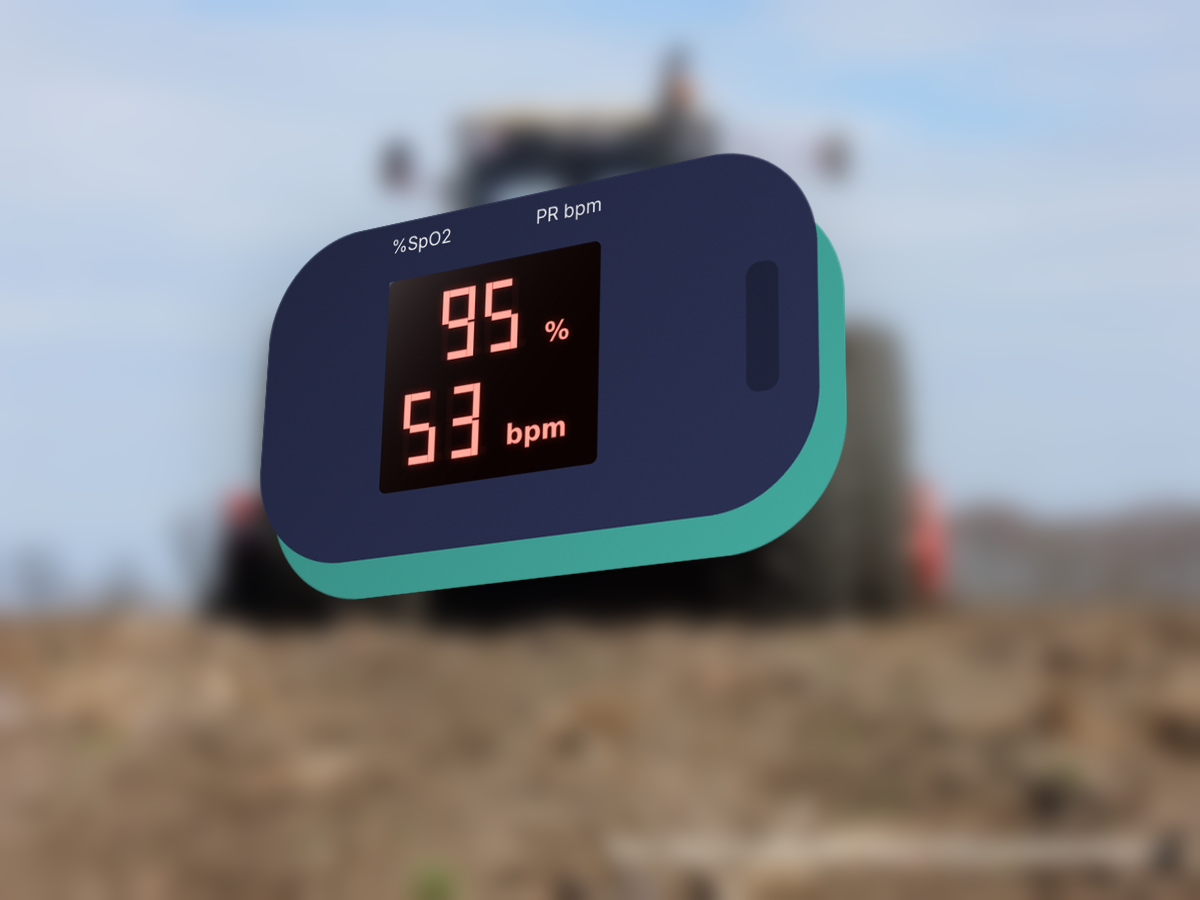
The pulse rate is {"value": 53, "unit": "bpm"}
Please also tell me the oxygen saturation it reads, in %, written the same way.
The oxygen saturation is {"value": 95, "unit": "%"}
